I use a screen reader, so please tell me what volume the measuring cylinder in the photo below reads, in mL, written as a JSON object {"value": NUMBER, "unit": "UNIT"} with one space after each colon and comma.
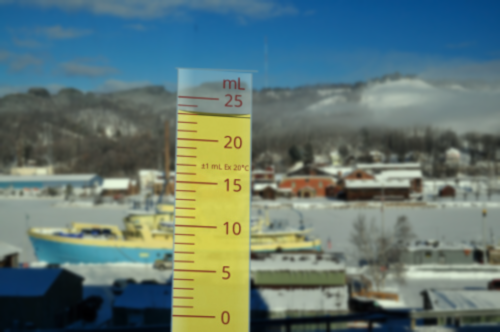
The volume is {"value": 23, "unit": "mL"}
